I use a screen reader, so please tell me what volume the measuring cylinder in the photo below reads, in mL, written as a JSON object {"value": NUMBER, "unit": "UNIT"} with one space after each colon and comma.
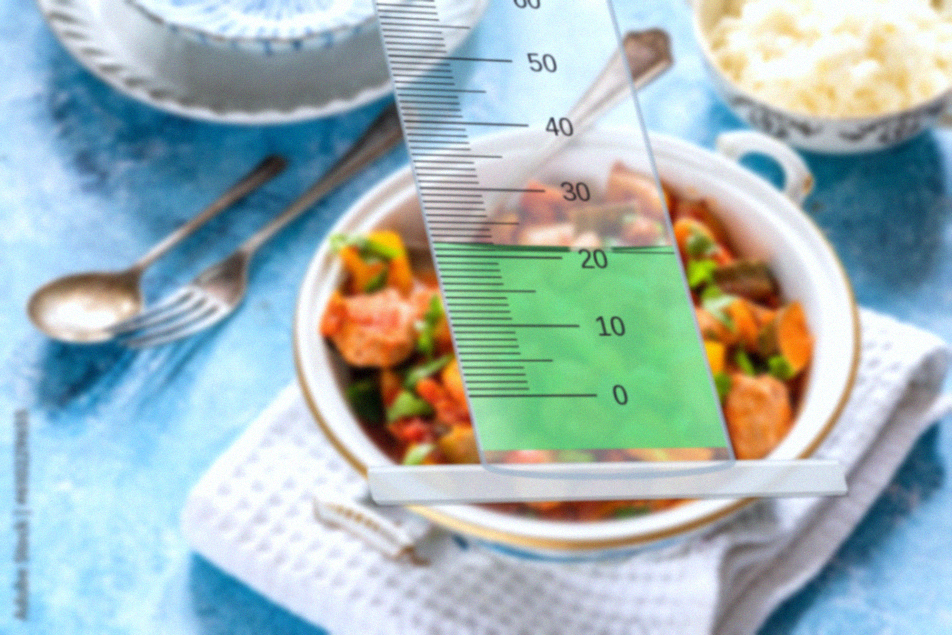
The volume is {"value": 21, "unit": "mL"}
